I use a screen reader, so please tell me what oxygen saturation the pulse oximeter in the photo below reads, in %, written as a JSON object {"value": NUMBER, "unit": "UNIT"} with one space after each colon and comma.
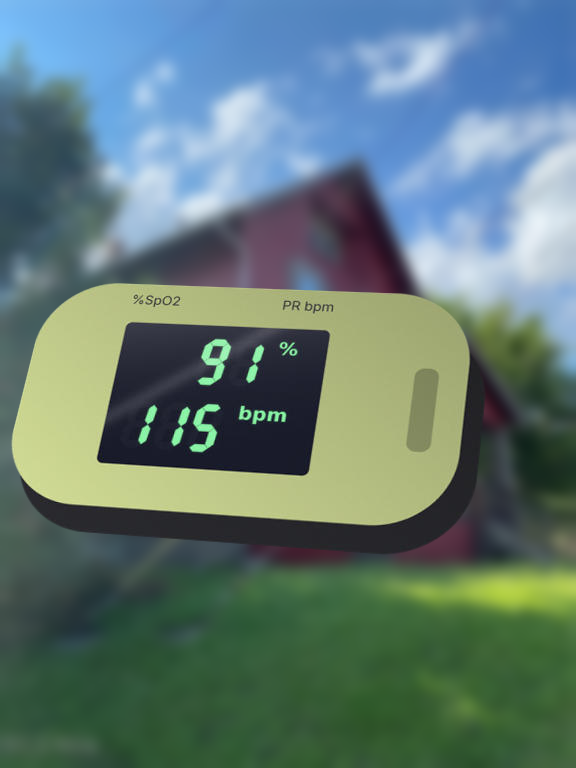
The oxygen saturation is {"value": 91, "unit": "%"}
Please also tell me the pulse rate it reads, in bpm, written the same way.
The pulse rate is {"value": 115, "unit": "bpm"}
